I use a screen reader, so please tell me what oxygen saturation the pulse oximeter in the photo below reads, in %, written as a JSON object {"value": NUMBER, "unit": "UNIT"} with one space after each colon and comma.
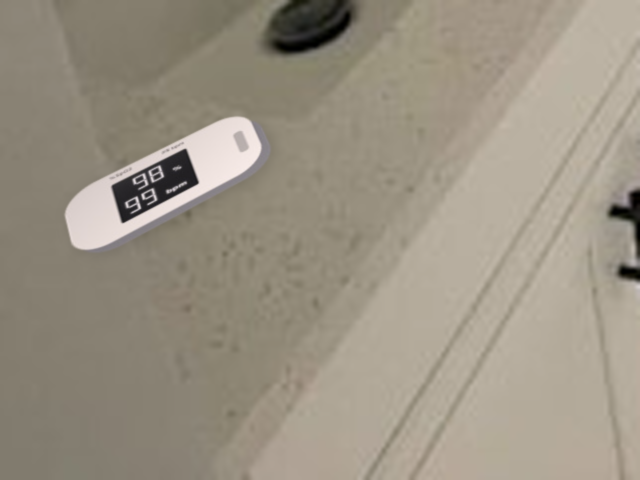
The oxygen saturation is {"value": 98, "unit": "%"}
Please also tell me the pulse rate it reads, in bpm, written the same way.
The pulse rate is {"value": 99, "unit": "bpm"}
